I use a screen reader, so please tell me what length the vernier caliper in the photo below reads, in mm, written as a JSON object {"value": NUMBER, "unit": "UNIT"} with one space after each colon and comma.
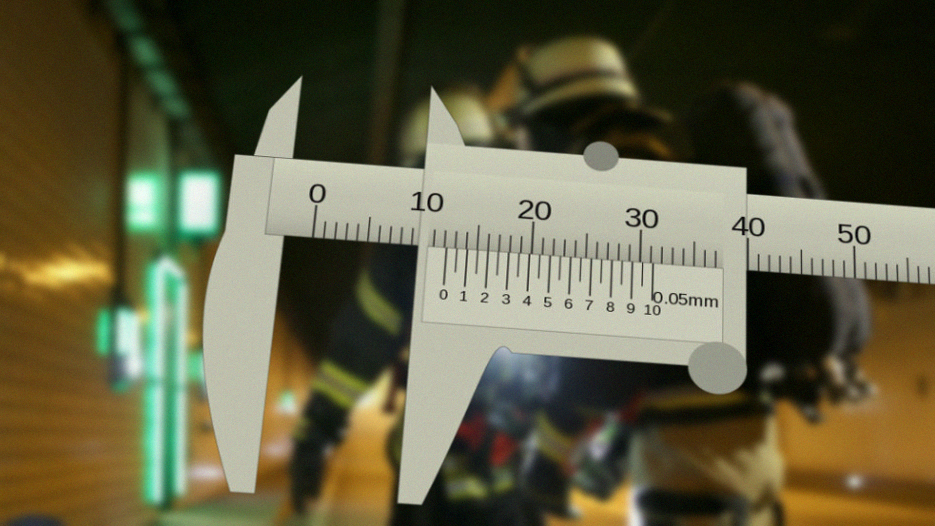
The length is {"value": 12.2, "unit": "mm"}
